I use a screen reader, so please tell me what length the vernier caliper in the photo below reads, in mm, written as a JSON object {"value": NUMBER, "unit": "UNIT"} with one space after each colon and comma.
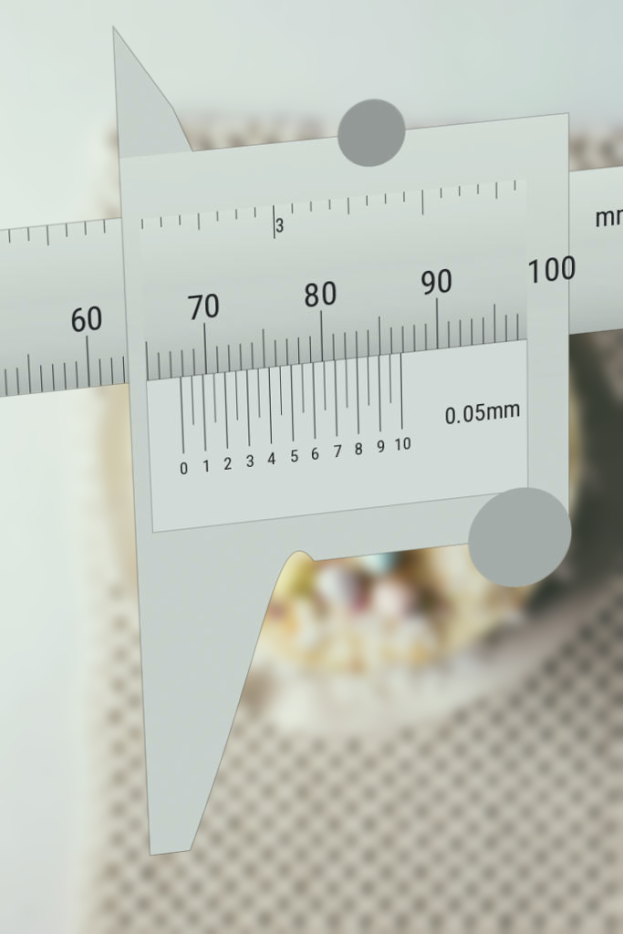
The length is {"value": 67.8, "unit": "mm"}
